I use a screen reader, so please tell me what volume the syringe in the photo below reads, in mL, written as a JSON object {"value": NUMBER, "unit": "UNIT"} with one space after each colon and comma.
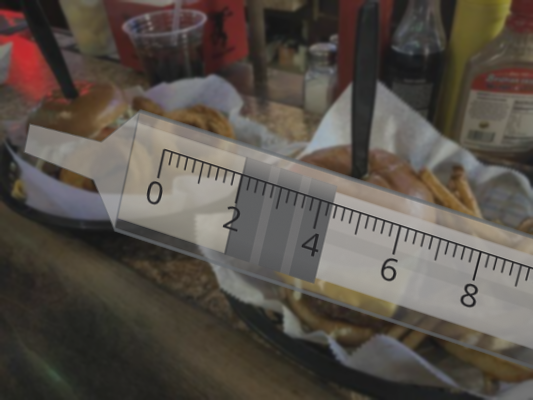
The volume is {"value": 2, "unit": "mL"}
